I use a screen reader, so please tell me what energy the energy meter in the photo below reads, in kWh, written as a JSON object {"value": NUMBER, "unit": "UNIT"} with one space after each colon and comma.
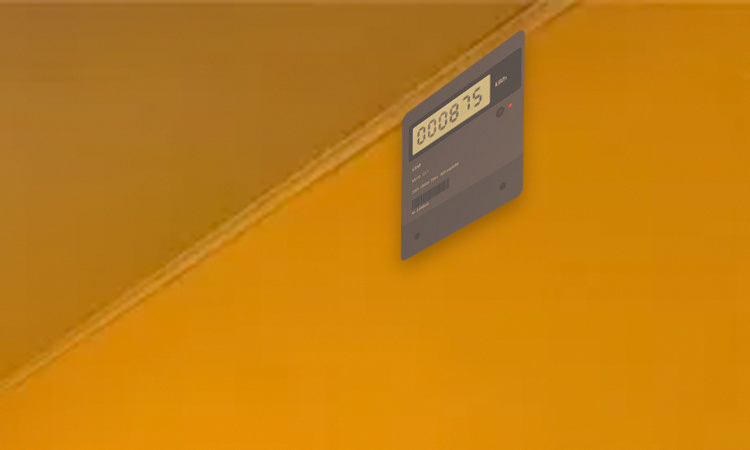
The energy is {"value": 875, "unit": "kWh"}
